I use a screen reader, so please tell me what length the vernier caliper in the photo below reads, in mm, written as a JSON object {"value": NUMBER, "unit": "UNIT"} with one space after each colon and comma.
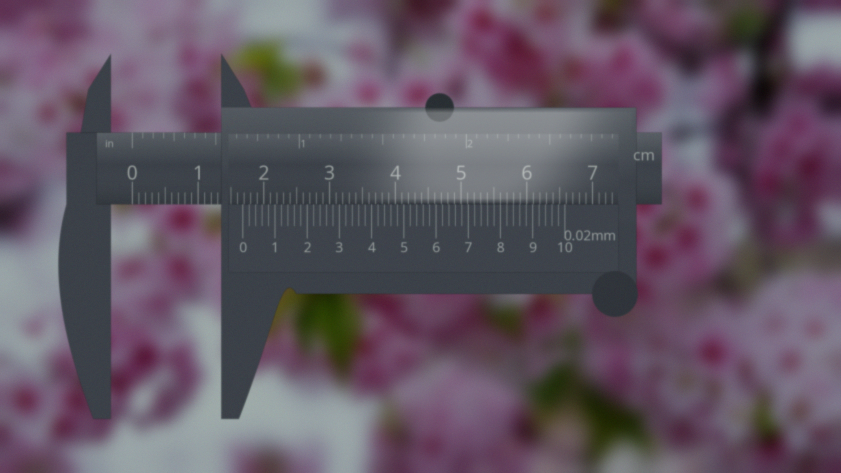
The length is {"value": 16.8, "unit": "mm"}
